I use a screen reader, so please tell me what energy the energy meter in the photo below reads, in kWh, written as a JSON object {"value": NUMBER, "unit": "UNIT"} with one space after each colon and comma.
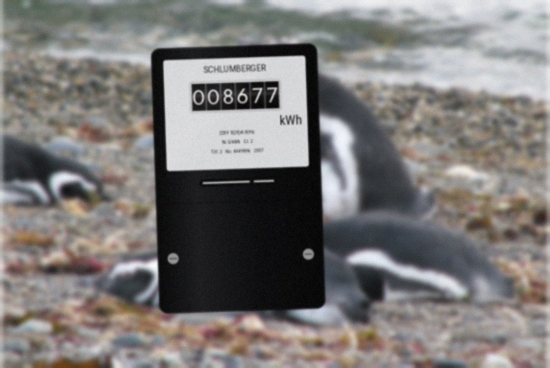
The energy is {"value": 8677, "unit": "kWh"}
